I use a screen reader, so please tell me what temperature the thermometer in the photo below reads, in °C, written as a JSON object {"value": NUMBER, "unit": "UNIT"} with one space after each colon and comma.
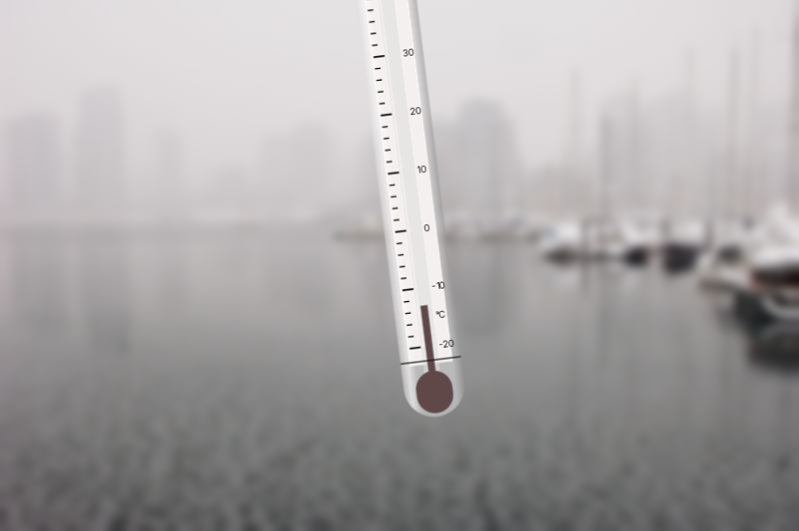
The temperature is {"value": -13, "unit": "°C"}
